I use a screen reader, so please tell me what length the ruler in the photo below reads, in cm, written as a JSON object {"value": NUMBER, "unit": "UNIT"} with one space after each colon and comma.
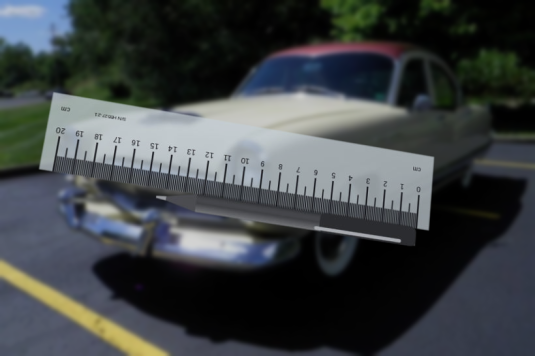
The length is {"value": 14.5, "unit": "cm"}
